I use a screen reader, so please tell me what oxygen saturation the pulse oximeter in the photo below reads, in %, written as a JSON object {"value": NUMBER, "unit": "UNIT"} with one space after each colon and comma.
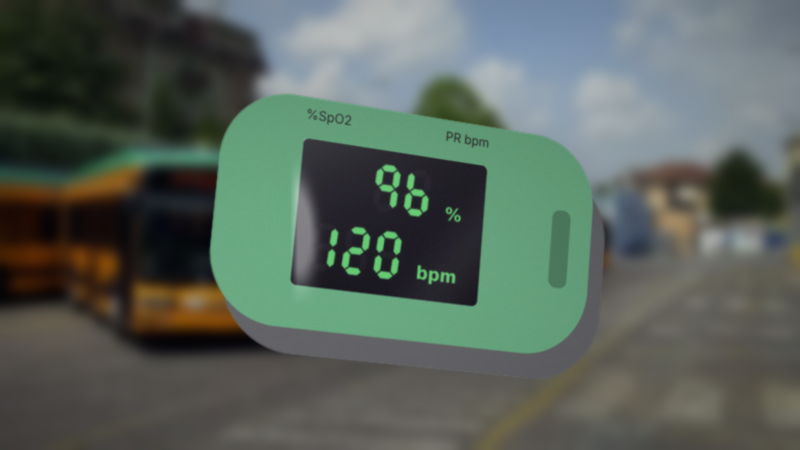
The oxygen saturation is {"value": 96, "unit": "%"}
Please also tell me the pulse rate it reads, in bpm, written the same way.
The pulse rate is {"value": 120, "unit": "bpm"}
